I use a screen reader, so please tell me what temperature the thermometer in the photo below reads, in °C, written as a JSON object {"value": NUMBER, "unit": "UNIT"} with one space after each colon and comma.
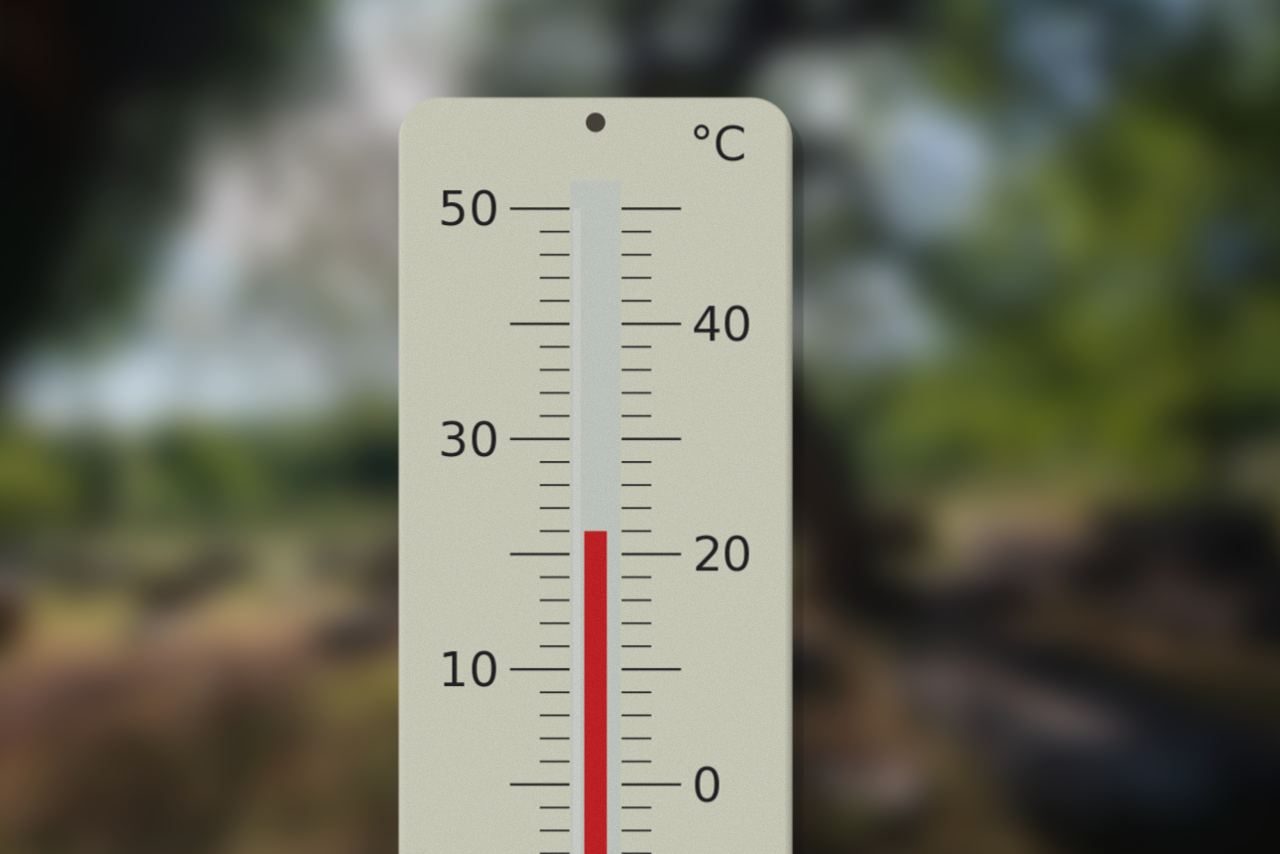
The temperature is {"value": 22, "unit": "°C"}
